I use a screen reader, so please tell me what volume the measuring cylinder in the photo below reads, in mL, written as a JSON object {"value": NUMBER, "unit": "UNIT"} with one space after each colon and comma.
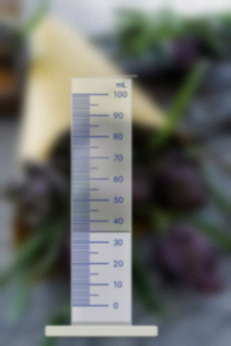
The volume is {"value": 35, "unit": "mL"}
